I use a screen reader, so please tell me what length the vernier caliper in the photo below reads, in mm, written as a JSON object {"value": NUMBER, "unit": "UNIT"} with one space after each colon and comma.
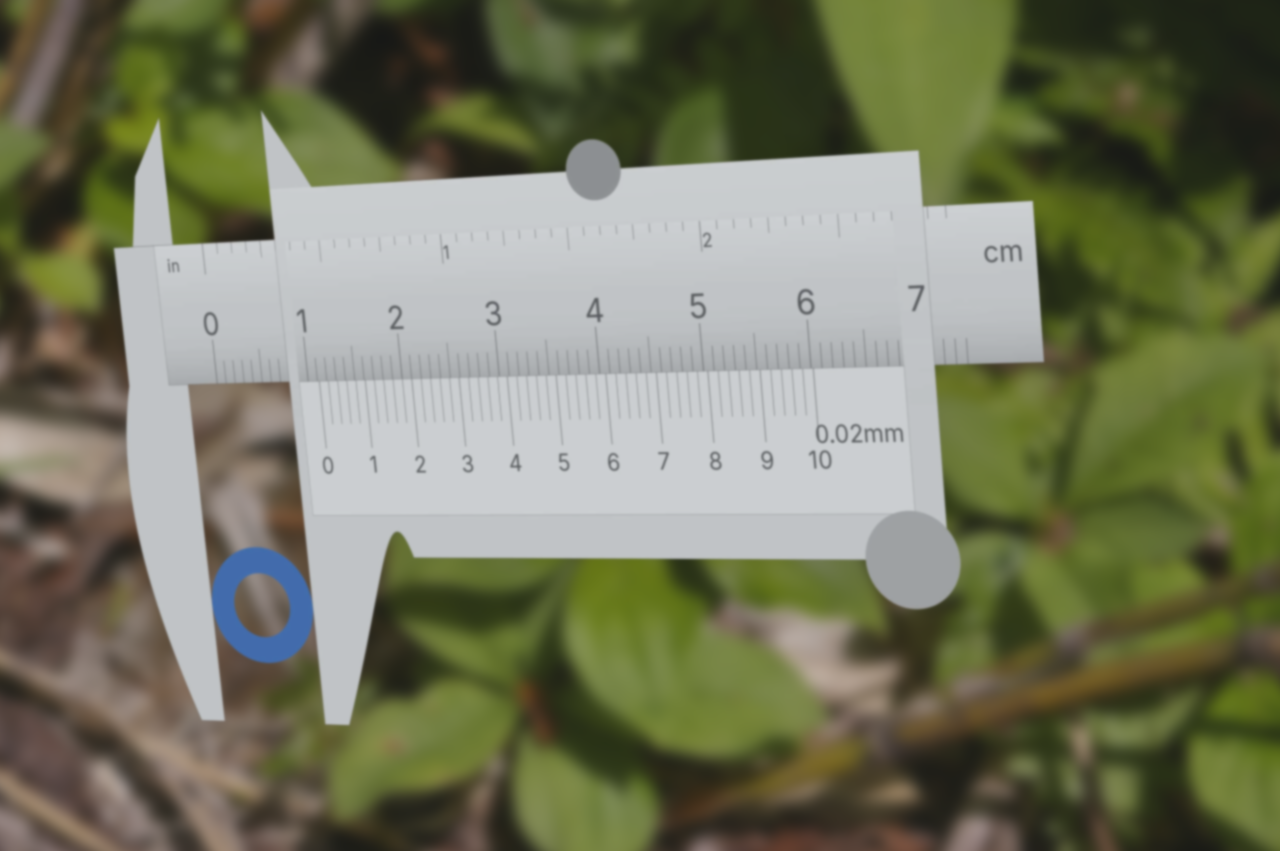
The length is {"value": 11.2, "unit": "mm"}
